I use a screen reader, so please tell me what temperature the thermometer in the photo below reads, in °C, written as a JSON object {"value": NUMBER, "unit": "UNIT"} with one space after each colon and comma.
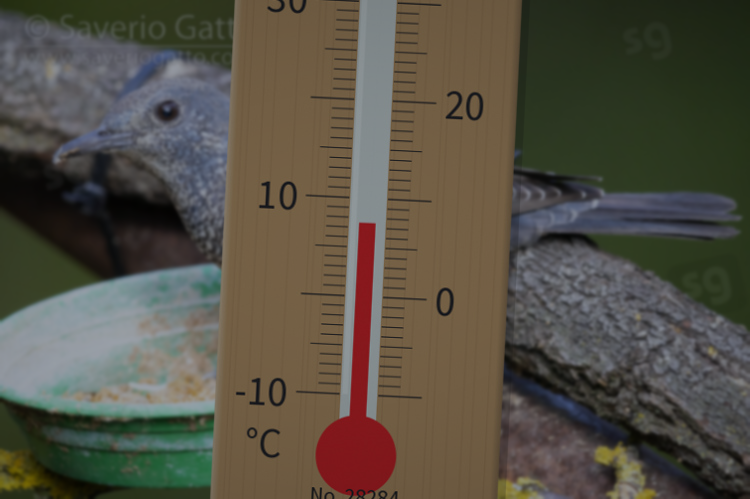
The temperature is {"value": 7.5, "unit": "°C"}
